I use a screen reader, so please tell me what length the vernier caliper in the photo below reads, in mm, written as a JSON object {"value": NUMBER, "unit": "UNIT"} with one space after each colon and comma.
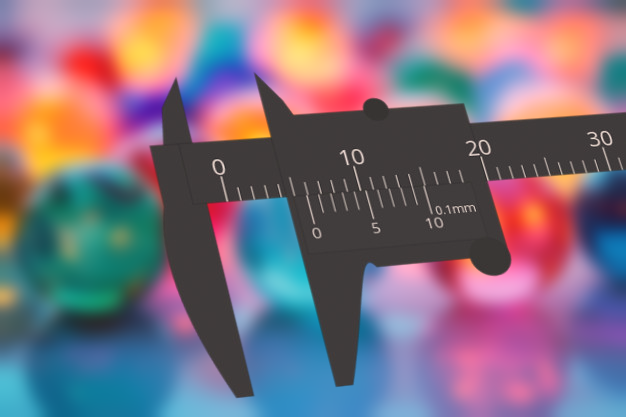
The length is {"value": 5.9, "unit": "mm"}
